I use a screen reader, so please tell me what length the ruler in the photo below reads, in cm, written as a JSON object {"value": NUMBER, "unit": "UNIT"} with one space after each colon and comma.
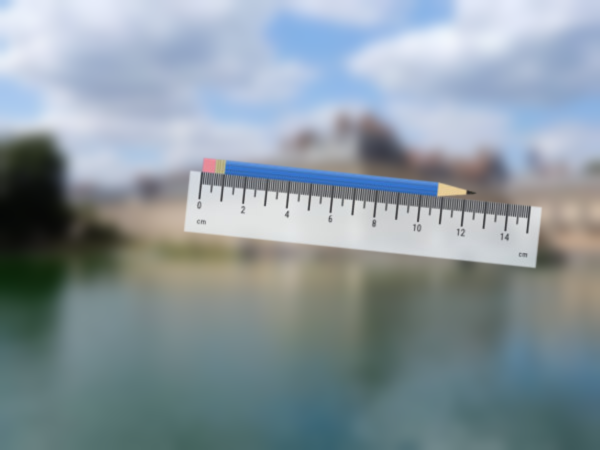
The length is {"value": 12.5, "unit": "cm"}
